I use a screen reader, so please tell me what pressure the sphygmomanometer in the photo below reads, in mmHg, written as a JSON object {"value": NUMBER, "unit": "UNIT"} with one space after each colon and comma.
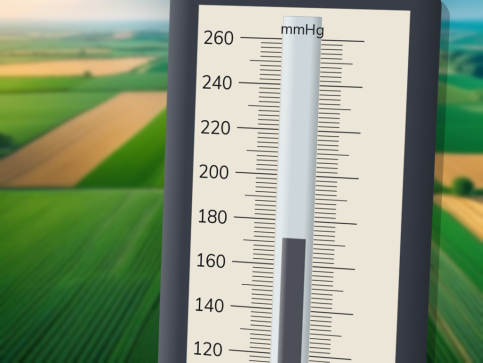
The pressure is {"value": 172, "unit": "mmHg"}
